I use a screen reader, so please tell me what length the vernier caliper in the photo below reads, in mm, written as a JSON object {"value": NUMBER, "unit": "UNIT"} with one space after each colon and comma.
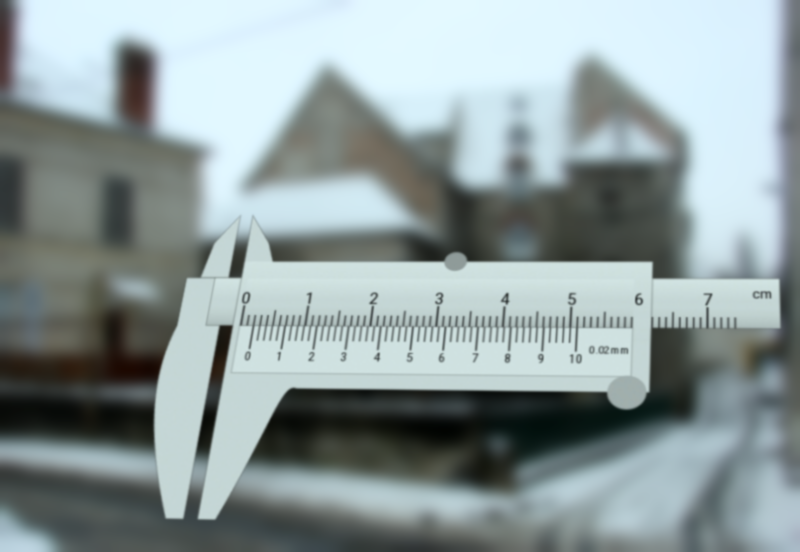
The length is {"value": 2.0, "unit": "mm"}
